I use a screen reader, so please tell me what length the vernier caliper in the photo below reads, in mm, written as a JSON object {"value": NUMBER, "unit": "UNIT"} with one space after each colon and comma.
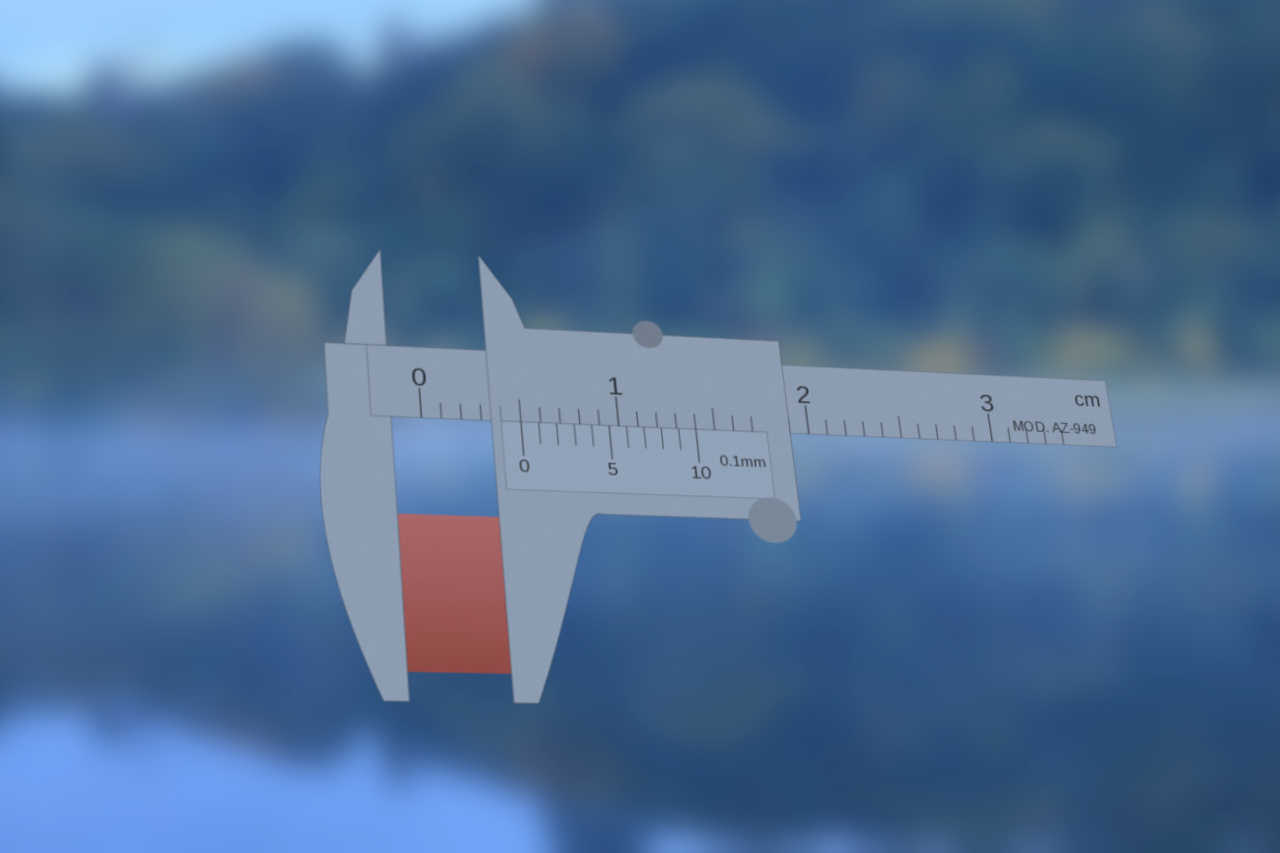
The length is {"value": 5.0, "unit": "mm"}
